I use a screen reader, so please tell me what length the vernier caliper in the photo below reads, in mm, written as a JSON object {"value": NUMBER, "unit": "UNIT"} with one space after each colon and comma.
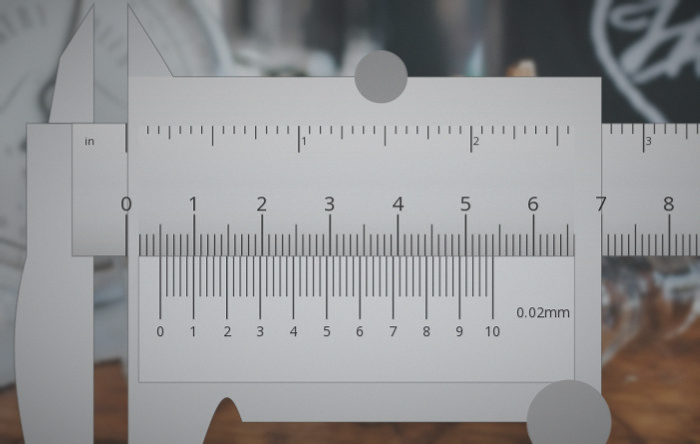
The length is {"value": 5.0, "unit": "mm"}
